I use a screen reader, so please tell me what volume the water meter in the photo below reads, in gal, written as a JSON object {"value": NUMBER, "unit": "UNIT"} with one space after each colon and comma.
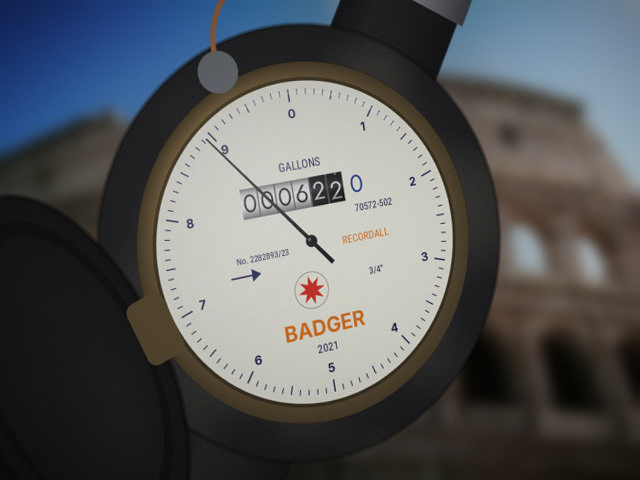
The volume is {"value": 6218.9, "unit": "gal"}
